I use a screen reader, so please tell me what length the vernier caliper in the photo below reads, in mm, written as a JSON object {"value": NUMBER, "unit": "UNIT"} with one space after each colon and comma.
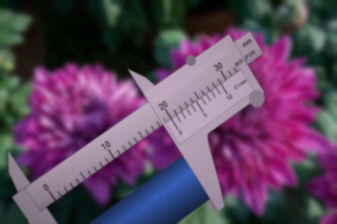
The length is {"value": 20.0, "unit": "mm"}
